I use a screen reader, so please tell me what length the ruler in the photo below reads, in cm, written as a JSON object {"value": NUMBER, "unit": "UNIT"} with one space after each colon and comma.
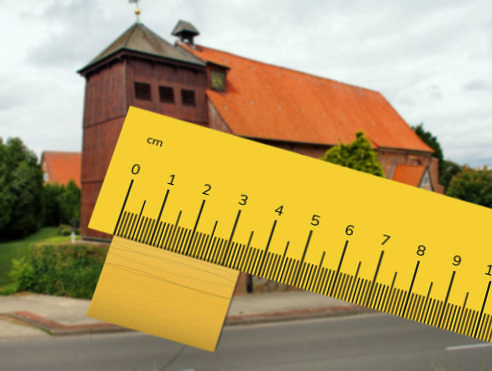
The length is {"value": 3.5, "unit": "cm"}
